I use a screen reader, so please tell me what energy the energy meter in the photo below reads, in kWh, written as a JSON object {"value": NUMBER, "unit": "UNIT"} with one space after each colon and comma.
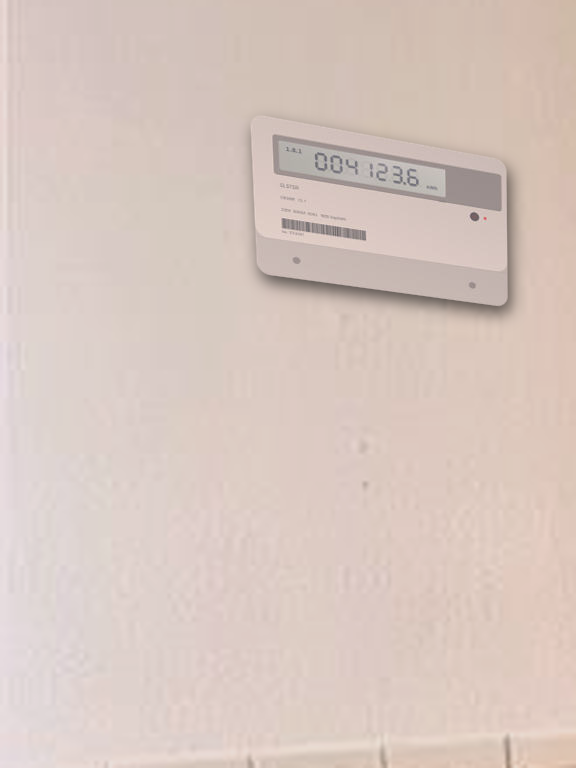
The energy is {"value": 4123.6, "unit": "kWh"}
